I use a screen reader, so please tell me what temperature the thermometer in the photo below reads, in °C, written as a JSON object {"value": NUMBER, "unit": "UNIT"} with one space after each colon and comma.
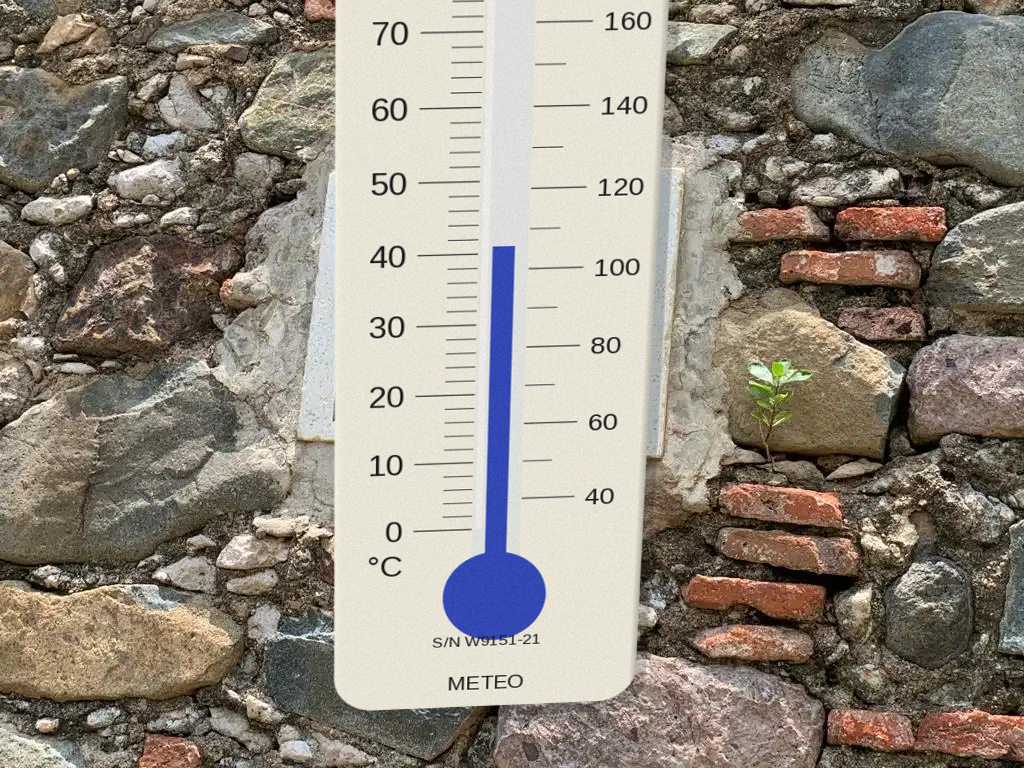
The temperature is {"value": 41, "unit": "°C"}
